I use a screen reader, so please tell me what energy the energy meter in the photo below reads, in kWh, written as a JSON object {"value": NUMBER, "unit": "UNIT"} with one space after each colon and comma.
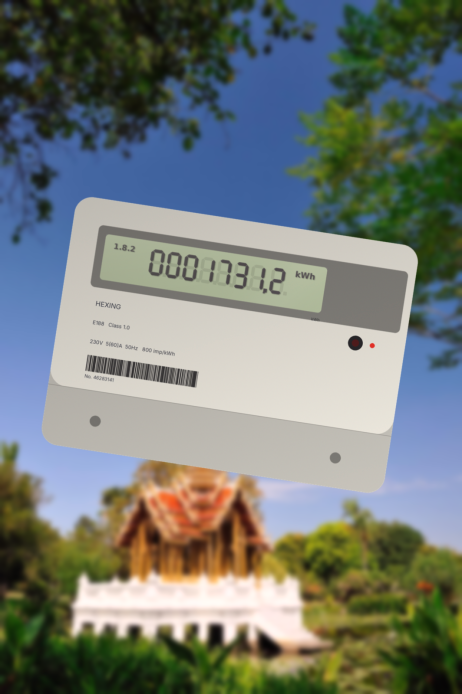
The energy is {"value": 1731.2, "unit": "kWh"}
